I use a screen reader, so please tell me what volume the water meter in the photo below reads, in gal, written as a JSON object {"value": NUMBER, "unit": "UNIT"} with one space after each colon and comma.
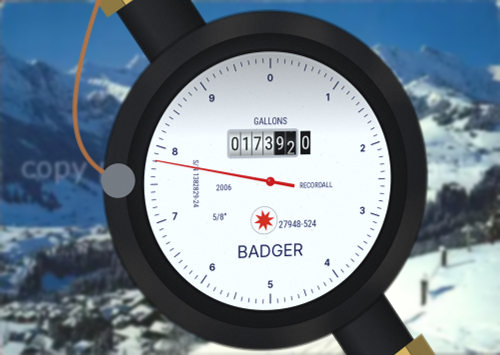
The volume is {"value": 173917.8, "unit": "gal"}
